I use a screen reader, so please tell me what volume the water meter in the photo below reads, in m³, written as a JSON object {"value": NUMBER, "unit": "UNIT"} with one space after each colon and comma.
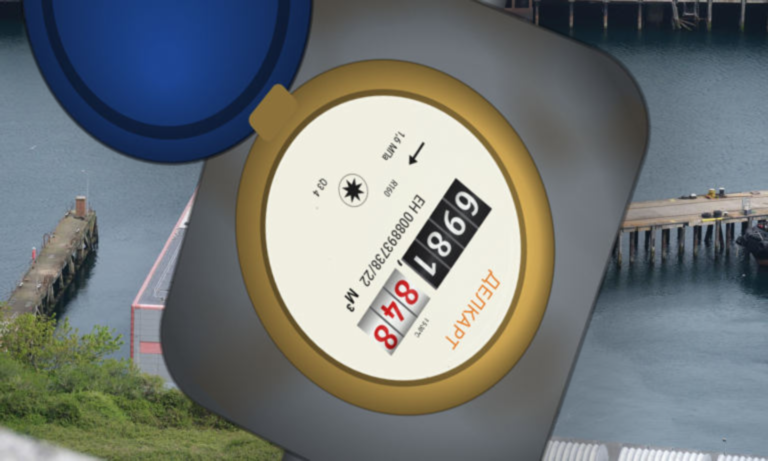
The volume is {"value": 6981.848, "unit": "m³"}
